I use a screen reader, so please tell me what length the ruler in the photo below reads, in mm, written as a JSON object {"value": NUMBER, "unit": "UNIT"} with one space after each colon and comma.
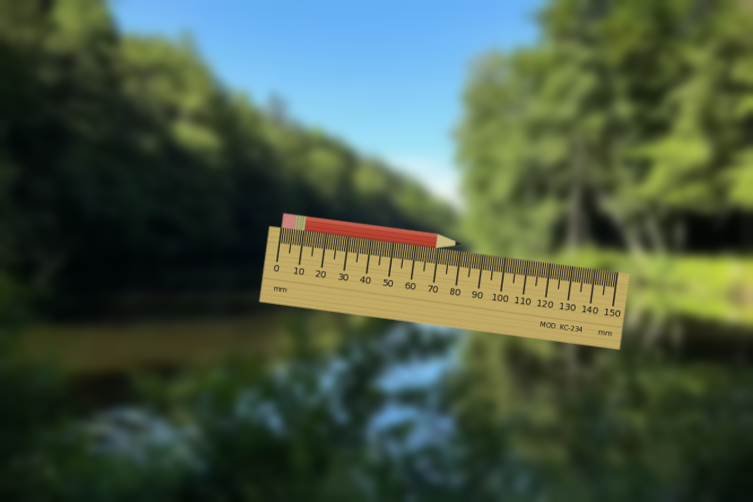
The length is {"value": 80, "unit": "mm"}
